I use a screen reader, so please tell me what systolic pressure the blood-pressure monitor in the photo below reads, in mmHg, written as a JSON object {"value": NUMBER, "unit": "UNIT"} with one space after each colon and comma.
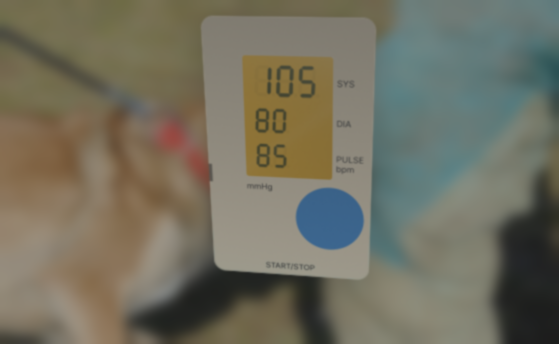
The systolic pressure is {"value": 105, "unit": "mmHg"}
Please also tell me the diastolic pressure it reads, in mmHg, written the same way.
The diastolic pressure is {"value": 80, "unit": "mmHg"}
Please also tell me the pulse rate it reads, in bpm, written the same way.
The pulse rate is {"value": 85, "unit": "bpm"}
